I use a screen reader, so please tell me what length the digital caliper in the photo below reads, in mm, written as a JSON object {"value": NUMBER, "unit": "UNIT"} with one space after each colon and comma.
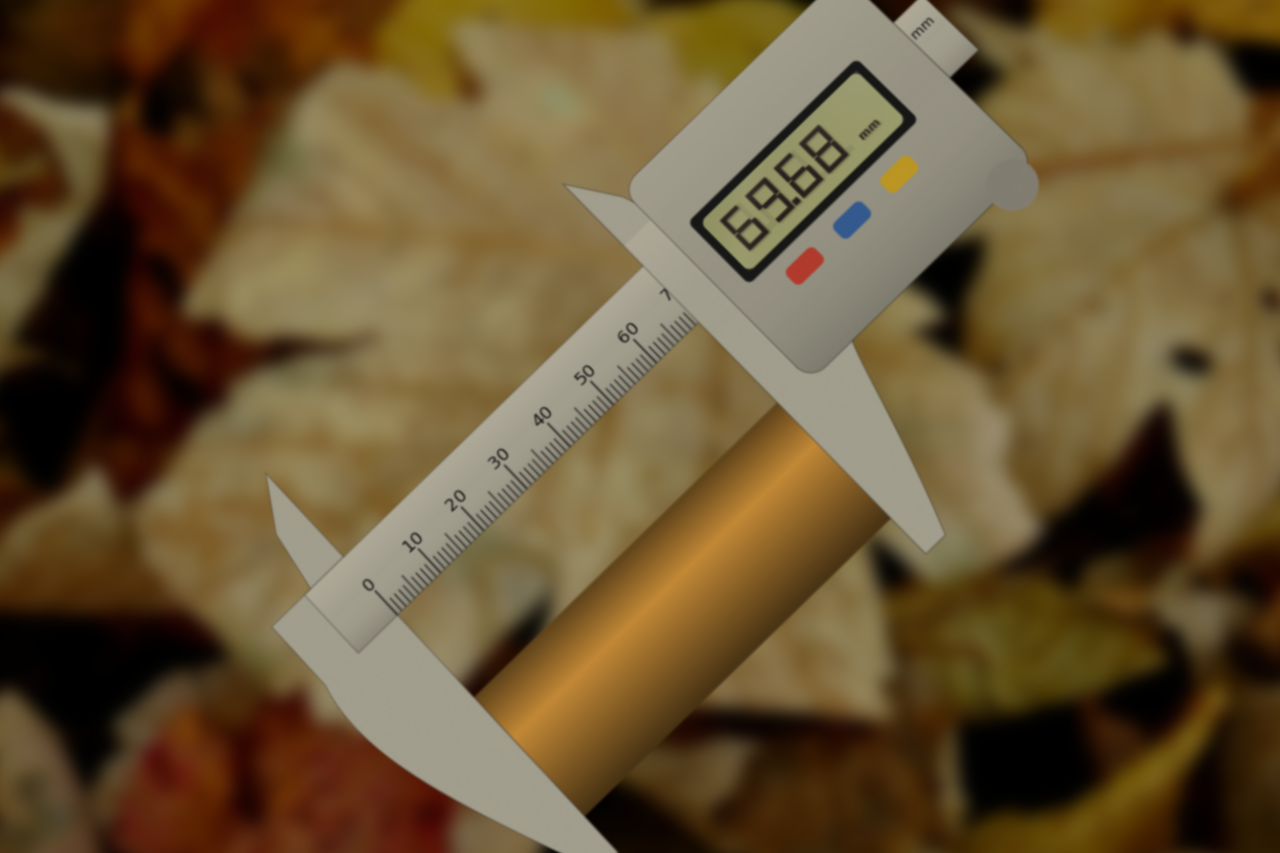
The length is {"value": 69.68, "unit": "mm"}
